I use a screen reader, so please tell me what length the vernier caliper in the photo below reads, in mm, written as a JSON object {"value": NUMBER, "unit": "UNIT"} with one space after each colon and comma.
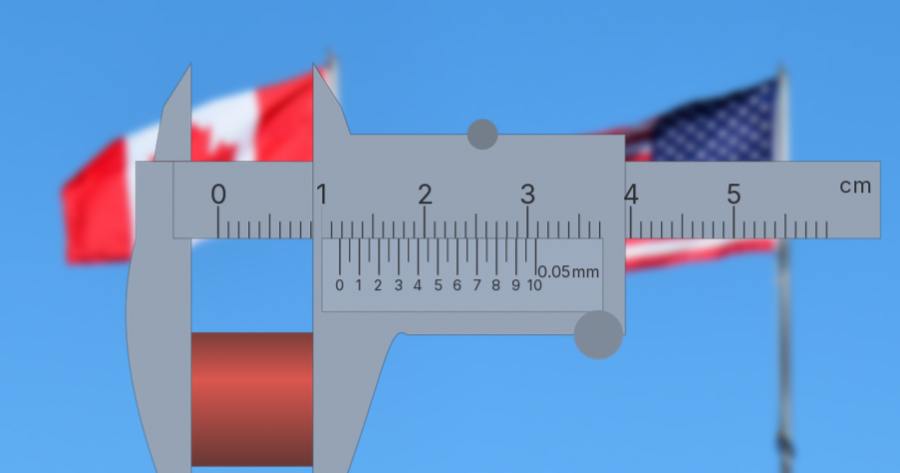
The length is {"value": 11.8, "unit": "mm"}
